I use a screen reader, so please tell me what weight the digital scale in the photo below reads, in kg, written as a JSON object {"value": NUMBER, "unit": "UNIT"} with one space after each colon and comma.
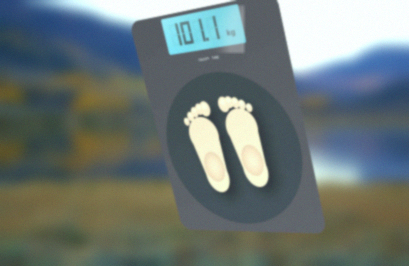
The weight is {"value": 101.1, "unit": "kg"}
